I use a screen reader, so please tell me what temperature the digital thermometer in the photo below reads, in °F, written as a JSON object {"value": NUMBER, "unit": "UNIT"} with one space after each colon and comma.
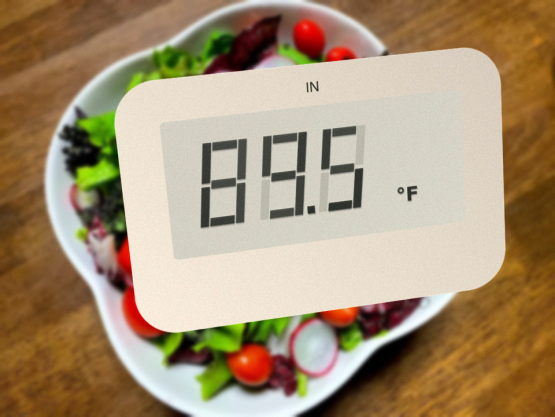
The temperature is {"value": 89.5, "unit": "°F"}
